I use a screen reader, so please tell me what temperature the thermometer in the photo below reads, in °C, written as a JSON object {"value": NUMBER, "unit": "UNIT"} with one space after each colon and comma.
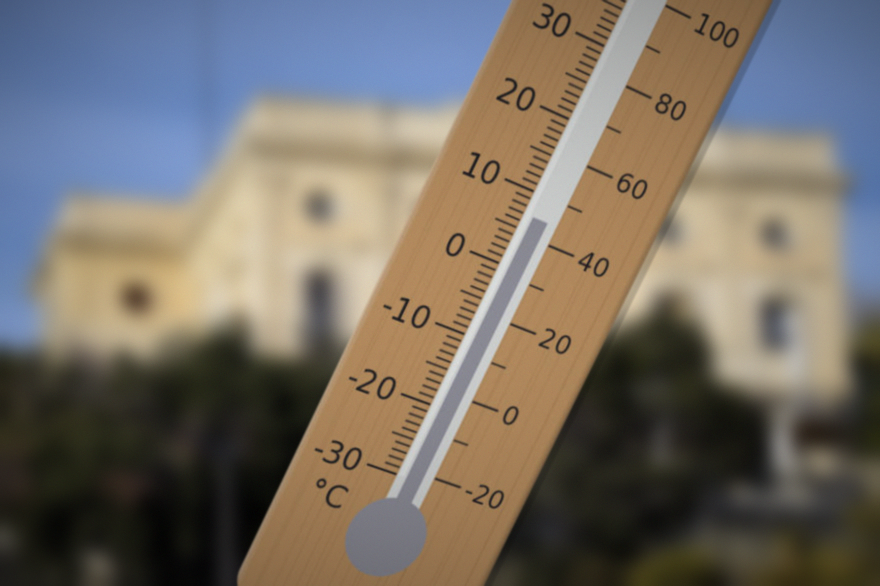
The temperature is {"value": 7, "unit": "°C"}
